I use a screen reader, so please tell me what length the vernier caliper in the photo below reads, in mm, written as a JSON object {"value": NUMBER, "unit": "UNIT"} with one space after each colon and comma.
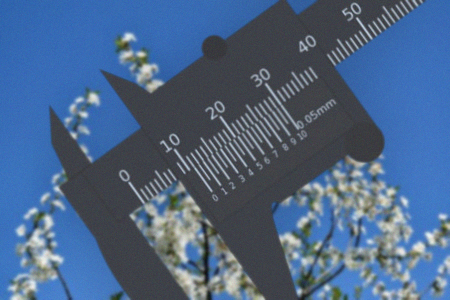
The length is {"value": 11.0, "unit": "mm"}
